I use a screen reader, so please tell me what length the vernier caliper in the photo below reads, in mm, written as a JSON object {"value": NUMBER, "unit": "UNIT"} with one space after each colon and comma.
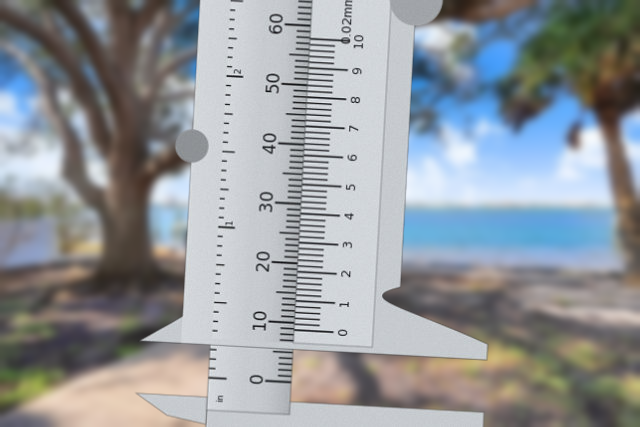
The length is {"value": 8.8, "unit": "mm"}
